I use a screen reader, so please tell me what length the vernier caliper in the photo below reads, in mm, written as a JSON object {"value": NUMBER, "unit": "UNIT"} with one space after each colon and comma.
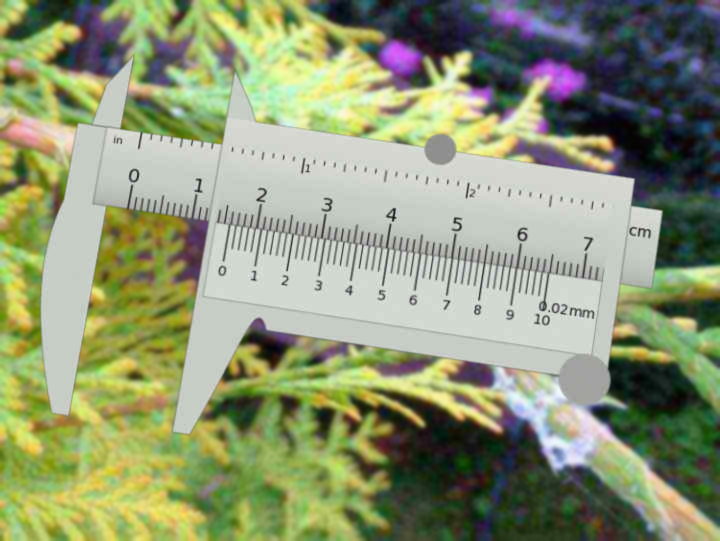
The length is {"value": 15.8, "unit": "mm"}
